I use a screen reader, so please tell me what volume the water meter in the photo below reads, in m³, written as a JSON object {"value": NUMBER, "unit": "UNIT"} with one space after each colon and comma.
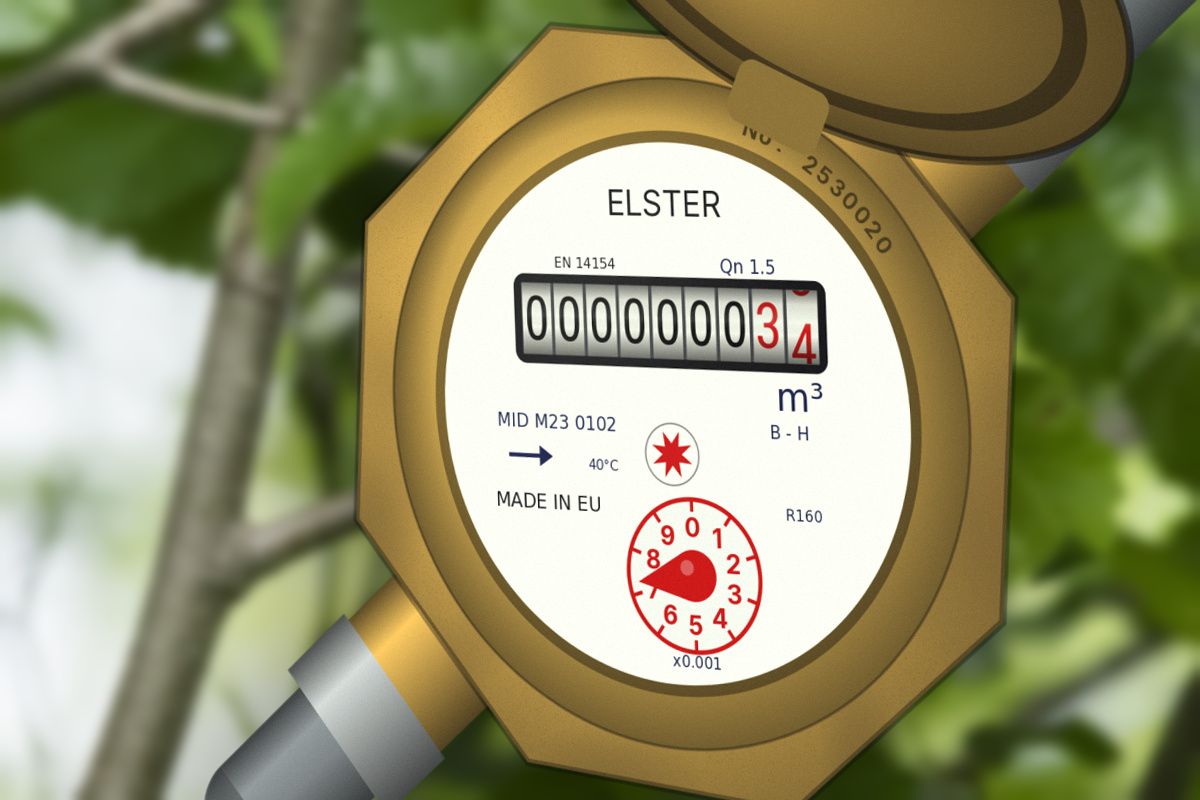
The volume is {"value": 0.337, "unit": "m³"}
